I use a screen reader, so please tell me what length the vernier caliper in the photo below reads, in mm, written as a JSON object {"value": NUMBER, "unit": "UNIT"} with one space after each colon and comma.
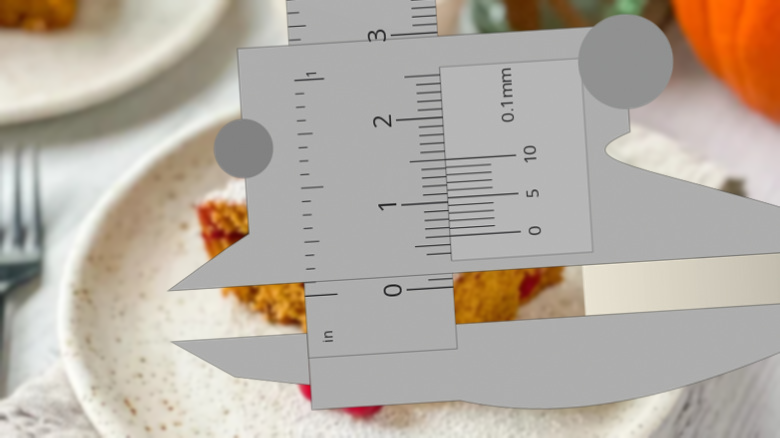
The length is {"value": 6.0, "unit": "mm"}
